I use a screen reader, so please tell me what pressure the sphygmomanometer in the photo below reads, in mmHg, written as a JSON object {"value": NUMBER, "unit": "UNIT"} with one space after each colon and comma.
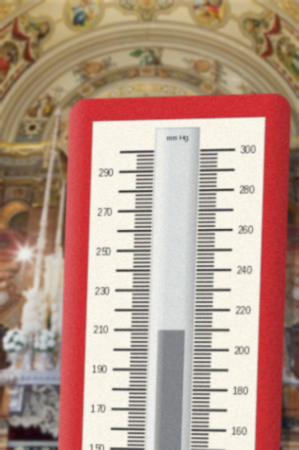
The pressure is {"value": 210, "unit": "mmHg"}
